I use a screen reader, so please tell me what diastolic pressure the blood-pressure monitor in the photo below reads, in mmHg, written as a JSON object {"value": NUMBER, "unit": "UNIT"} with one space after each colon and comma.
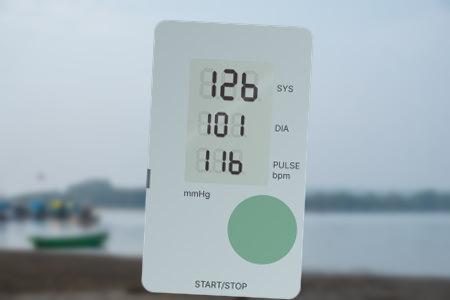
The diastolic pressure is {"value": 101, "unit": "mmHg"}
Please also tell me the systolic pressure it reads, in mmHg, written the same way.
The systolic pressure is {"value": 126, "unit": "mmHg"}
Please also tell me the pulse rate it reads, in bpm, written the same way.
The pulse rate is {"value": 116, "unit": "bpm"}
